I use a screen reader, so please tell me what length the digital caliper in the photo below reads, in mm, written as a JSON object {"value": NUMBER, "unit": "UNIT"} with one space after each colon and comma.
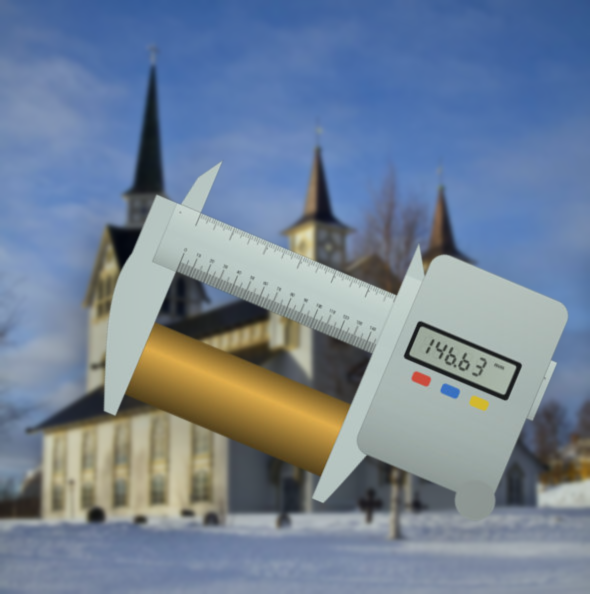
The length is {"value": 146.63, "unit": "mm"}
